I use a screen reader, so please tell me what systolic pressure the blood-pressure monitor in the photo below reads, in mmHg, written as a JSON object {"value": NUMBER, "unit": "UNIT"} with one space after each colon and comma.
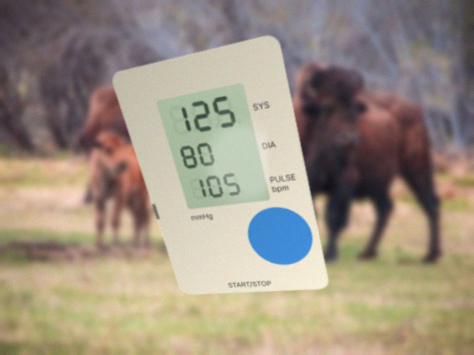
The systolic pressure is {"value": 125, "unit": "mmHg"}
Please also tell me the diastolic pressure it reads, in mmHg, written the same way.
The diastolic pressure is {"value": 80, "unit": "mmHg"}
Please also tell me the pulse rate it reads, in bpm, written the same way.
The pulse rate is {"value": 105, "unit": "bpm"}
